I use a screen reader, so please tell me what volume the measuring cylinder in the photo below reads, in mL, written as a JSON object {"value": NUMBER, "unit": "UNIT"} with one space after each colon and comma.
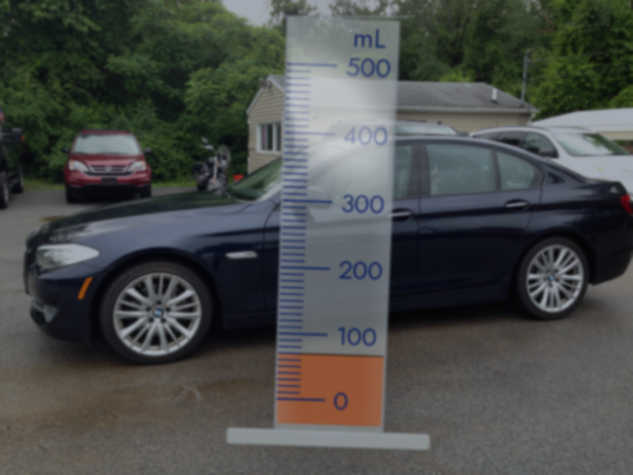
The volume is {"value": 70, "unit": "mL"}
